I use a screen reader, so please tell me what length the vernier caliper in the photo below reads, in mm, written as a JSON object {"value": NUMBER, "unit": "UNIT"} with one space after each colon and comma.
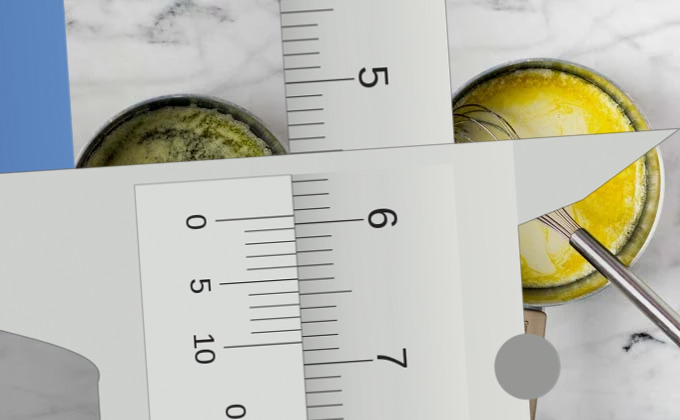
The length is {"value": 59.4, "unit": "mm"}
